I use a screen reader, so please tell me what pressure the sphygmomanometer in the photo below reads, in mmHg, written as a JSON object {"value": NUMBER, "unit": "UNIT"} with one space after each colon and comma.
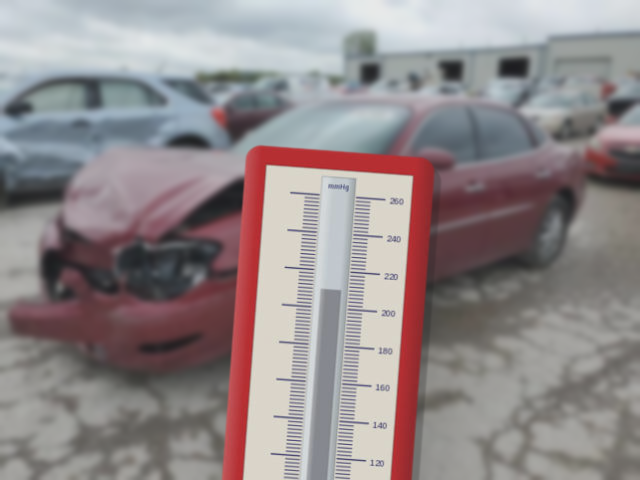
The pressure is {"value": 210, "unit": "mmHg"}
